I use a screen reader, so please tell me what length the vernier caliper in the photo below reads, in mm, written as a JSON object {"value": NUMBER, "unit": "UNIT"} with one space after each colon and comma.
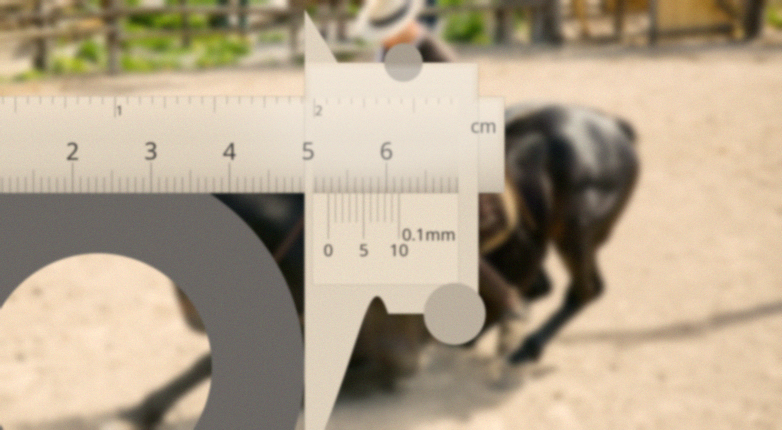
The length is {"value": 52.6, "unit": "mm"}
